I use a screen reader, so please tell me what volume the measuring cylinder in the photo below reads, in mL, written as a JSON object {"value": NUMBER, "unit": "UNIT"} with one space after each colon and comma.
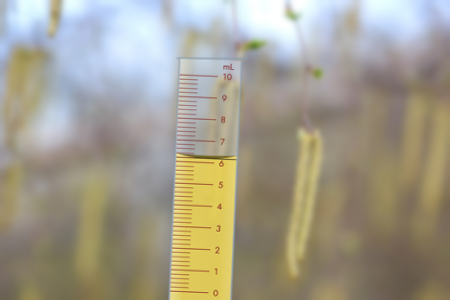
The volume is {"value": 6.2, "unit": "mL"}
